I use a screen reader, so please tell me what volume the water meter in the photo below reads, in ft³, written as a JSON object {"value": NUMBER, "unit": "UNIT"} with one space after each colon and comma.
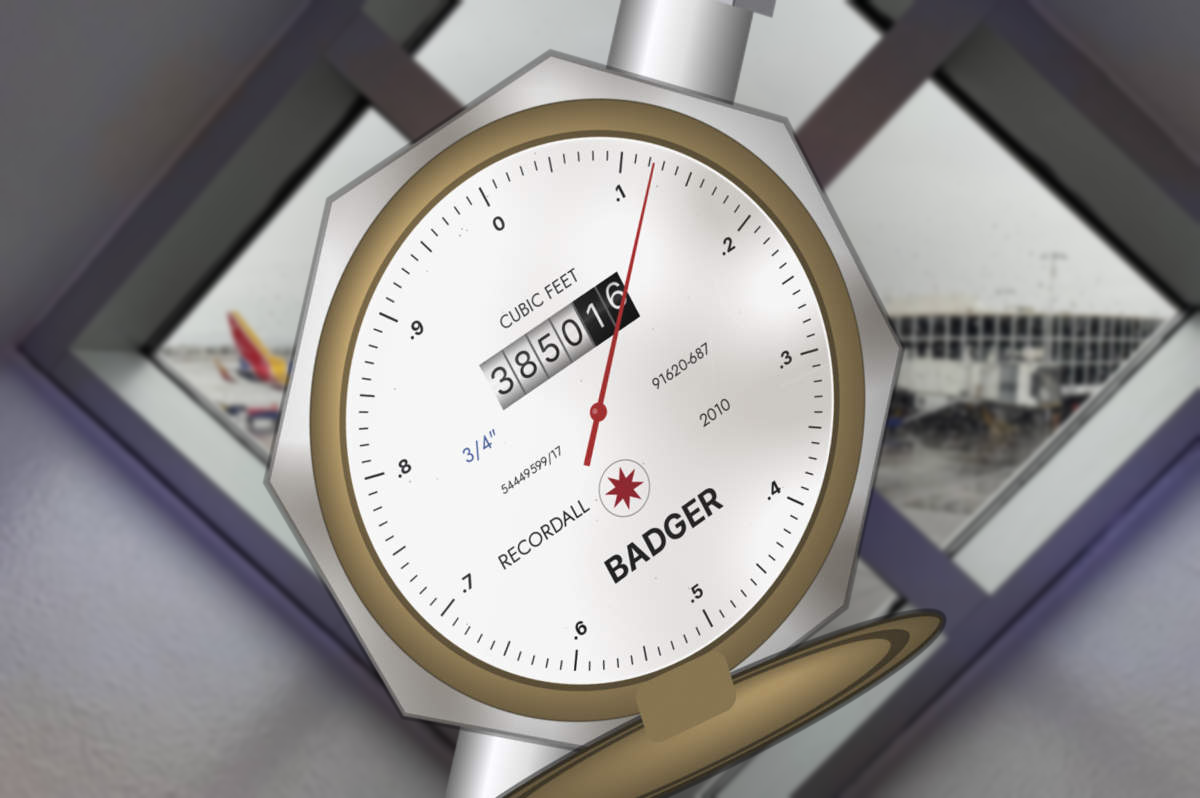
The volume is {"value": 385016.12, "unit": "ft³"}
